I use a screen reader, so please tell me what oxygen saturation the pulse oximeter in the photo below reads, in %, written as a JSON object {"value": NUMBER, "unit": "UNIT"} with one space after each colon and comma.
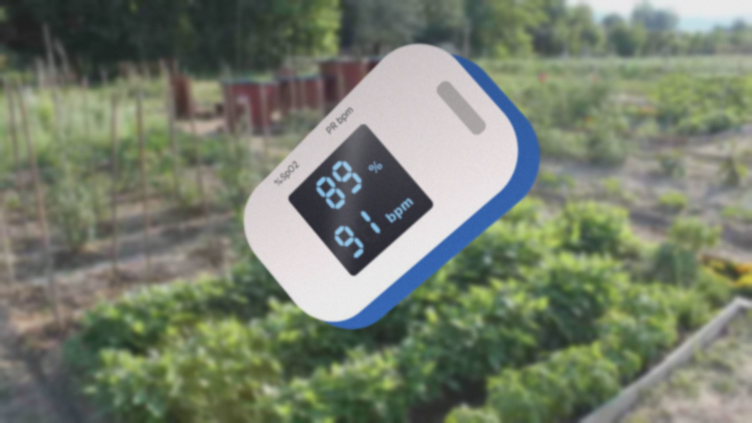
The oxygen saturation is {"value": 89, "unit": "%"}
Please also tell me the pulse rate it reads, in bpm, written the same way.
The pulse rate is {"value": 91, "unit": "bpm"}
